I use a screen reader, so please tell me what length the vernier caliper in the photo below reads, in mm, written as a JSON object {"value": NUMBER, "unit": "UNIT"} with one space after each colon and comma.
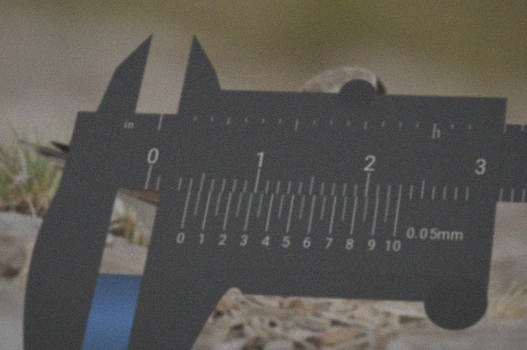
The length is {"value": 4.0, "unit": "mm"}
